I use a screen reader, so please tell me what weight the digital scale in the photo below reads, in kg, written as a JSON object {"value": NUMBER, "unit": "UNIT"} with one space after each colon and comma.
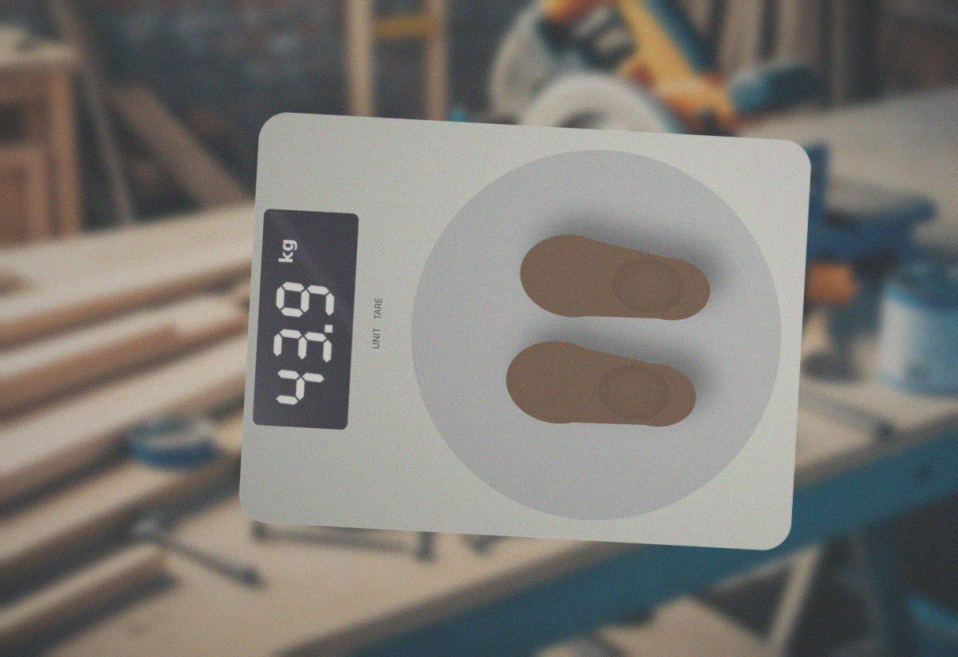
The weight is {"value": 43.9, "unit": "kg"}
